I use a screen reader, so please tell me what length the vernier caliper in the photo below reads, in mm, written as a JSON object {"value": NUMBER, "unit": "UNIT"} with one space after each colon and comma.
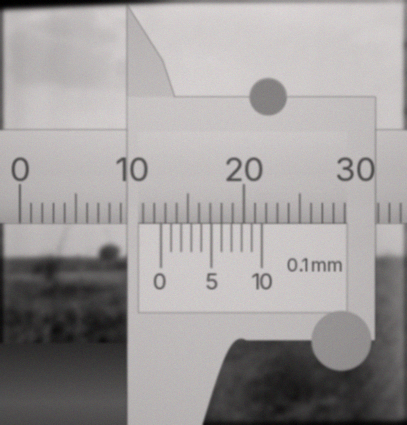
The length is {"value": 12.6, "unit": "mm"}
